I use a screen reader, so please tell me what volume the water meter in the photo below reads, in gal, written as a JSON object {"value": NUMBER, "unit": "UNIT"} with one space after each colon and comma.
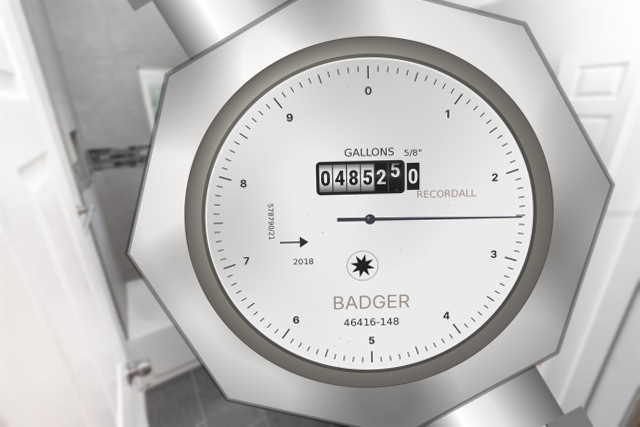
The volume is {"value": 485252.5, "unit": "gal"}
